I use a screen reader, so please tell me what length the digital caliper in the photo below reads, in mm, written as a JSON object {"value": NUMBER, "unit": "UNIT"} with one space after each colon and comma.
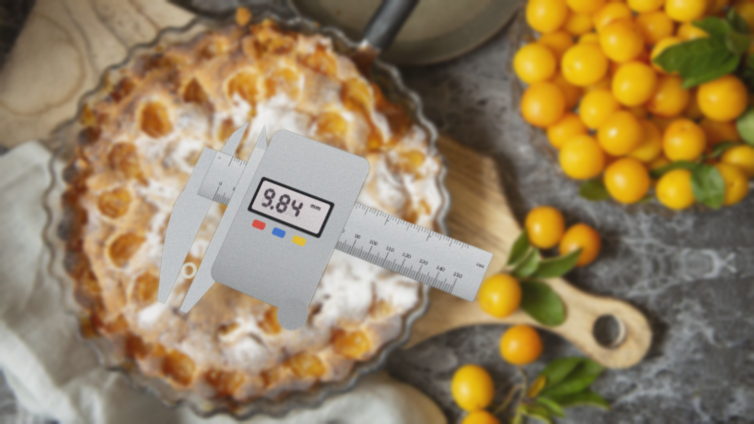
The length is {"value": 9.84, "unit": "mm"}
